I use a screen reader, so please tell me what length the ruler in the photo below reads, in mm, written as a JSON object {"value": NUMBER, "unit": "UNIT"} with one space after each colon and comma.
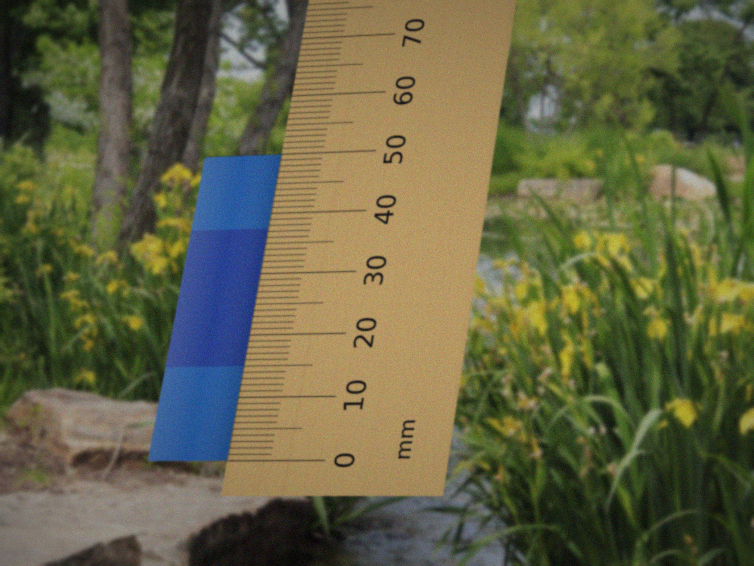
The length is {"value": 50, "unit": "mm"}
